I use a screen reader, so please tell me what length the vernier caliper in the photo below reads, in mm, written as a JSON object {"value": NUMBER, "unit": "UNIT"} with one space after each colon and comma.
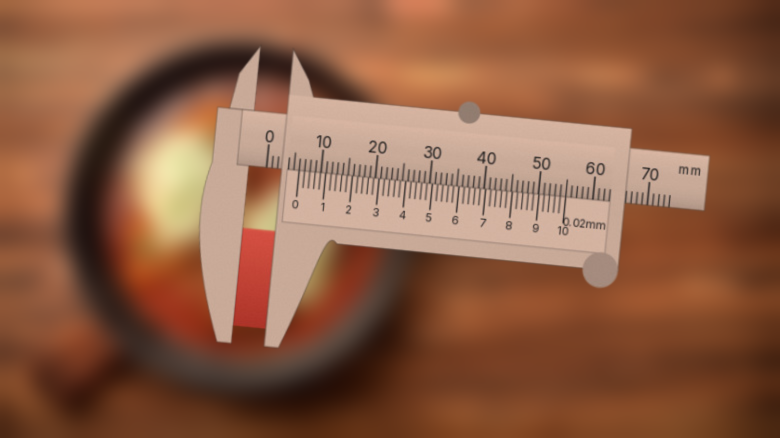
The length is {"value": 6.0, "unit": "mm"}
